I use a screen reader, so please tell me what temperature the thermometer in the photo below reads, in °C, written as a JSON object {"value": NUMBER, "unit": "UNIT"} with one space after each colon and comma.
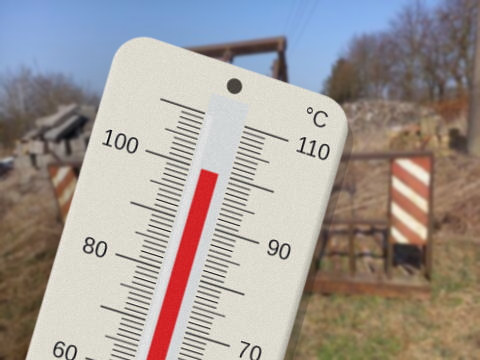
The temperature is {"value": 100, "unit": "°C"}
